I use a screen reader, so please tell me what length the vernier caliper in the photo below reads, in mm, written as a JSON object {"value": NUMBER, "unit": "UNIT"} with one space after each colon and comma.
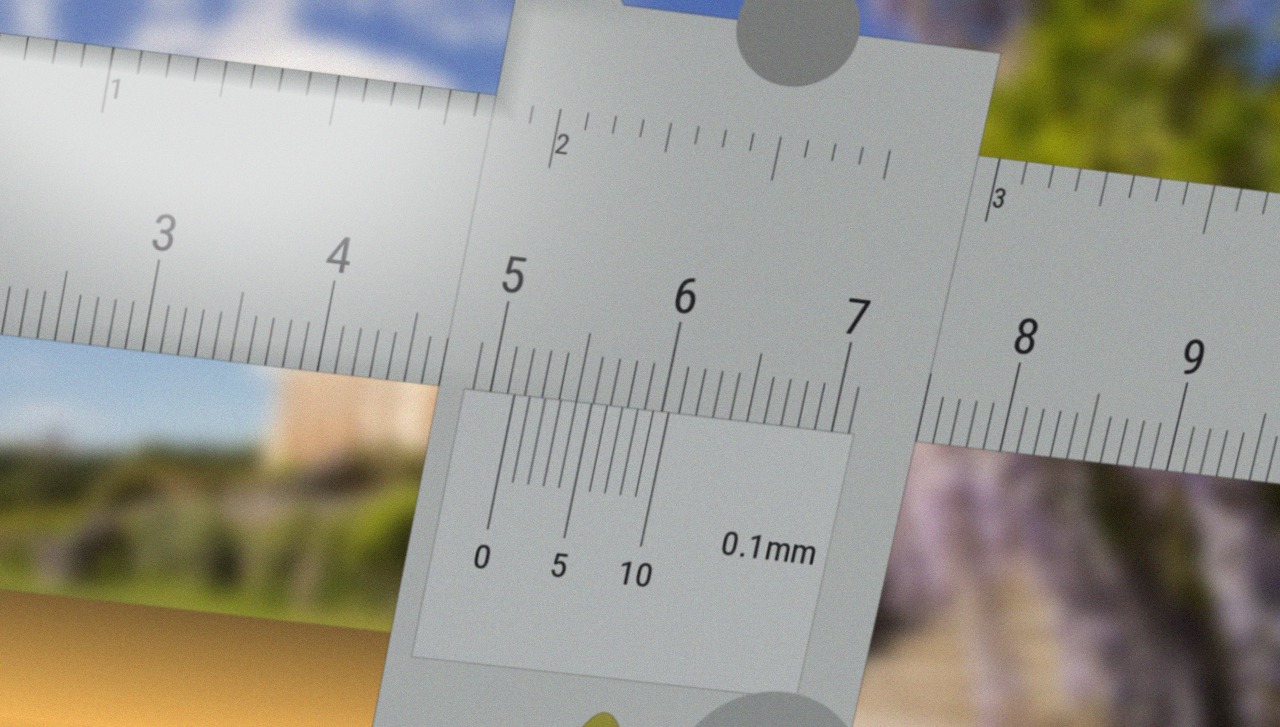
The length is {"value": 51.4, "unit": "mm"}
